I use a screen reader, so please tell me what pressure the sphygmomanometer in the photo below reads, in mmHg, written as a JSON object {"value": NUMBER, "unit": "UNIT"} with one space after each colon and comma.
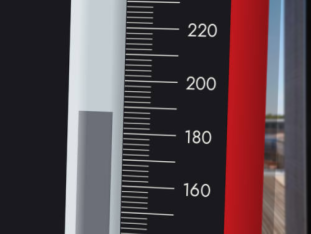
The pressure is {"value": 188, "unit": "mmHg"}
